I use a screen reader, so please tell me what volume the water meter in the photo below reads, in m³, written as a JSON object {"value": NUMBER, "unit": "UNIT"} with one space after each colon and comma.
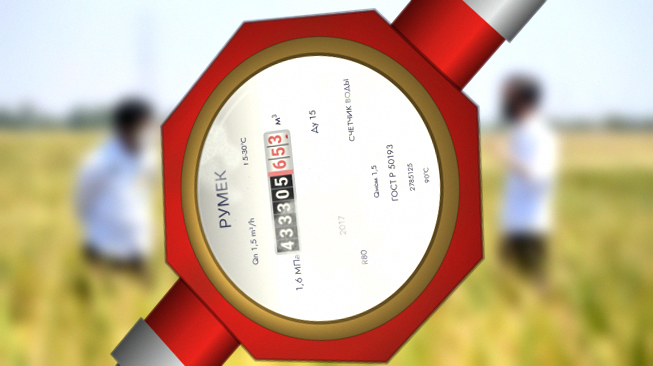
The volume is {"value": 433305.653, "unit": "m³"}
